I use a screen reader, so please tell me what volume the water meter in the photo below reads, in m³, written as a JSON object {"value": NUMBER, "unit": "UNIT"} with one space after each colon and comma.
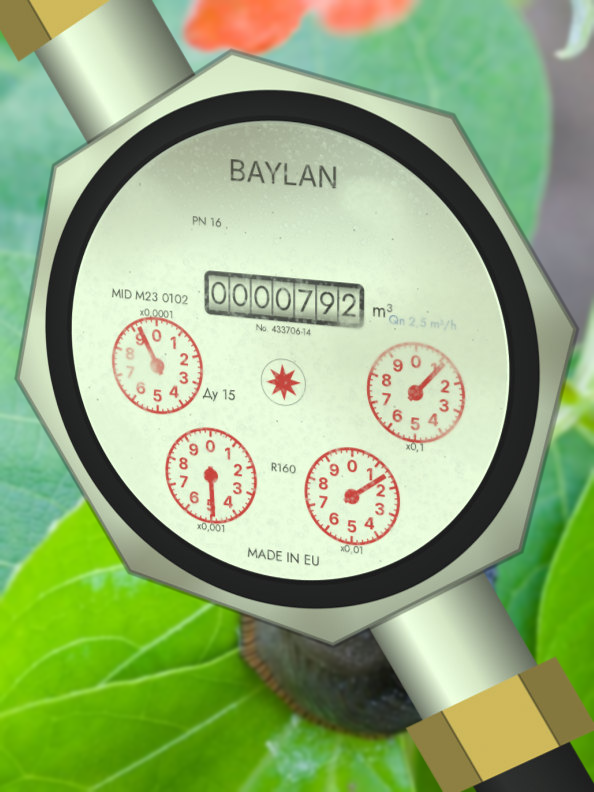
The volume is {"value": 792.1149, "unit": "m³"}
